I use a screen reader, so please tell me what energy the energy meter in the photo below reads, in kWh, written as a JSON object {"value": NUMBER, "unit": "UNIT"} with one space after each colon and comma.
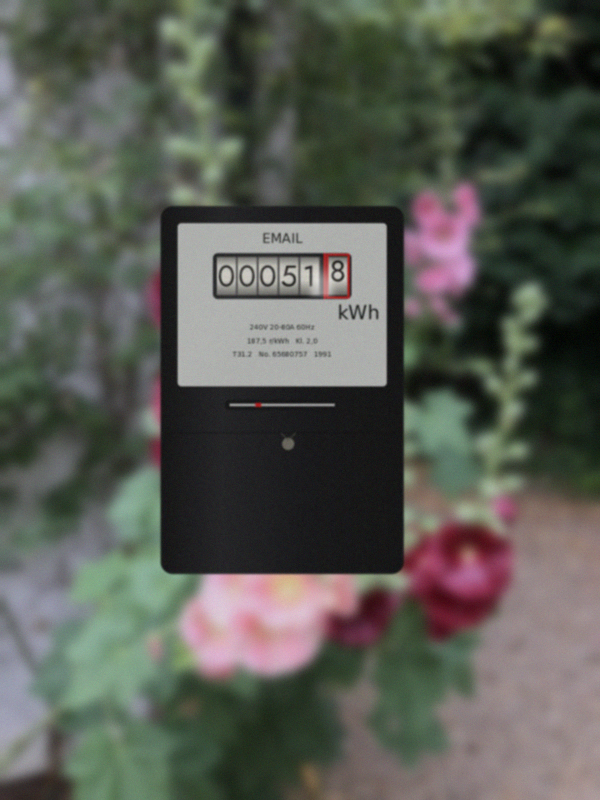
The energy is {"value": 51.8, "unit": "kWh"}
